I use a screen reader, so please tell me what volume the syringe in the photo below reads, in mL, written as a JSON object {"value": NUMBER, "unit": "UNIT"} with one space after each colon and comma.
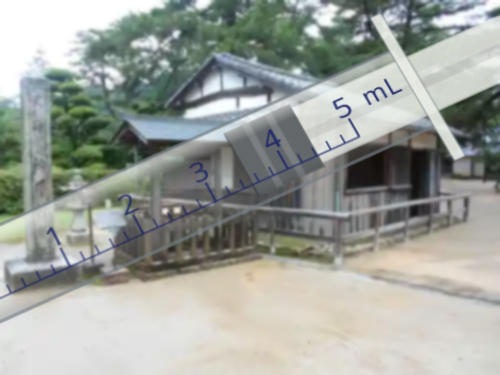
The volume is {"value": 3.5, "unit": "mL"}
